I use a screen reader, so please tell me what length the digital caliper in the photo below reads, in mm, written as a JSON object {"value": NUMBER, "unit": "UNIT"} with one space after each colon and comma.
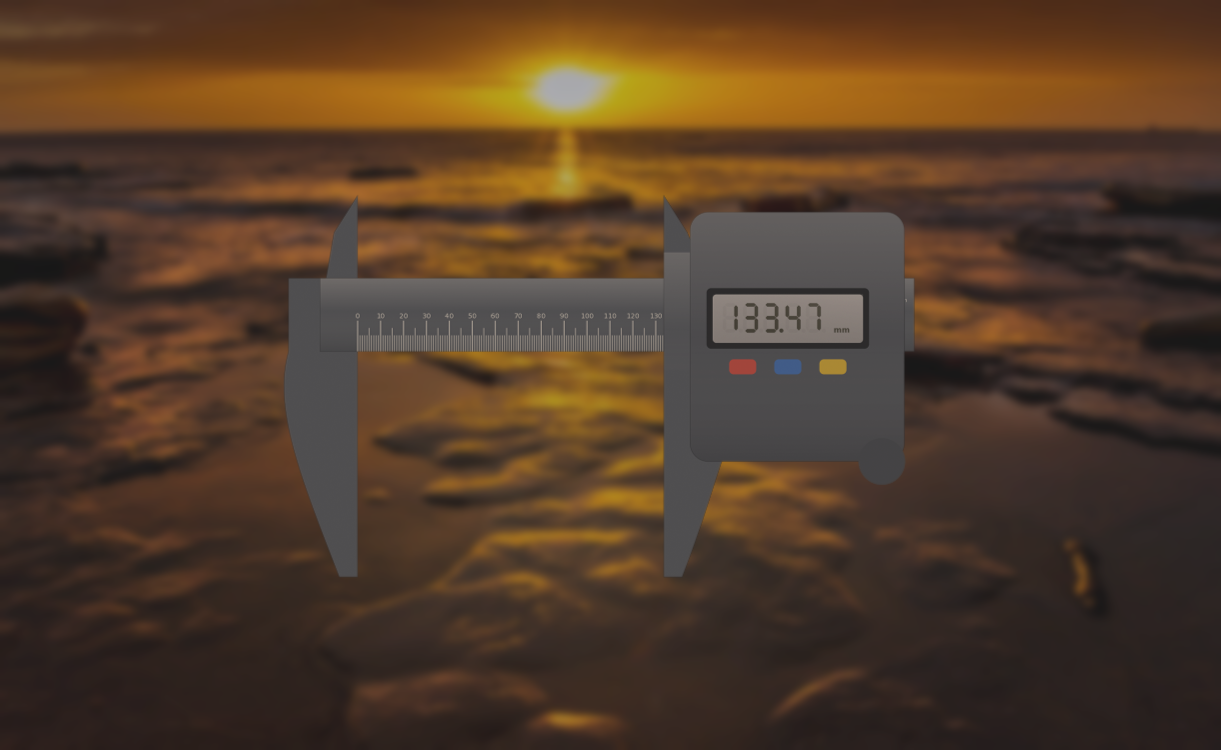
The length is {"value": 133.47, "unit": "mm"}
